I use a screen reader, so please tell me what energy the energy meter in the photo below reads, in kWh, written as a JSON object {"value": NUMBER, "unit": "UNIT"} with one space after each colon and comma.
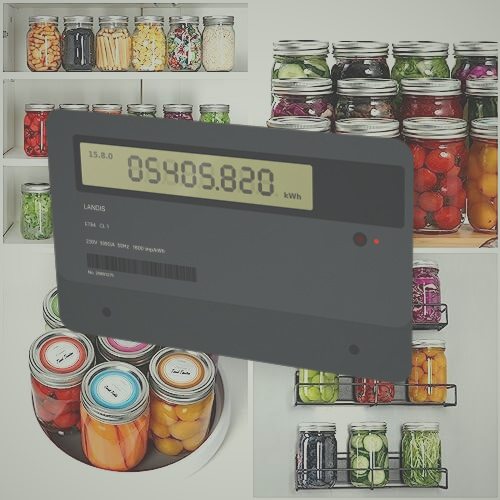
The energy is {"value": 5405.820, "unit": "kWh"}
